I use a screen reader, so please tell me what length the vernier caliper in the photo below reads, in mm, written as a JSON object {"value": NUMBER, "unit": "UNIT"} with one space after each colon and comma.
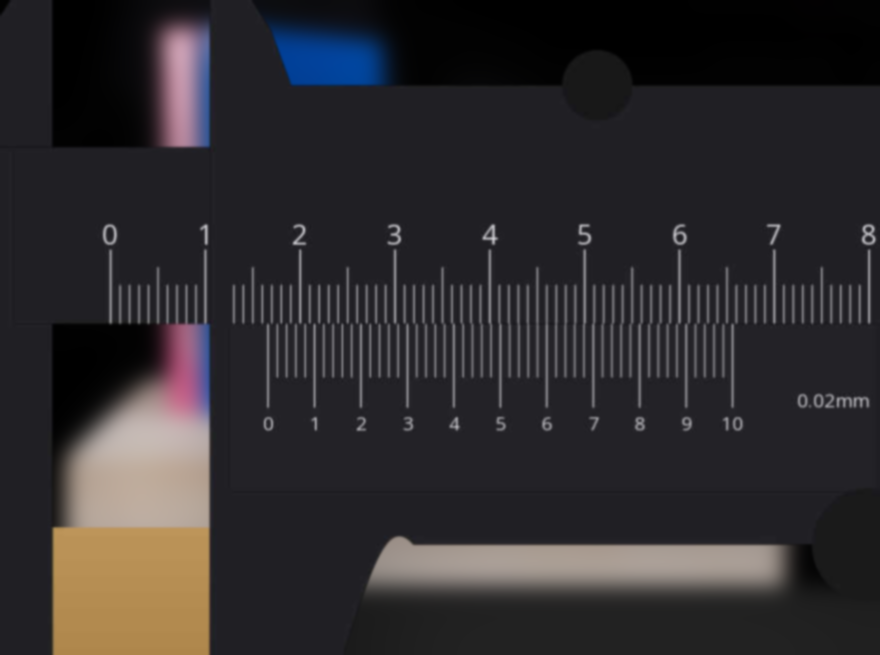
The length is {"value": 16.6, "unit": "mm"}
